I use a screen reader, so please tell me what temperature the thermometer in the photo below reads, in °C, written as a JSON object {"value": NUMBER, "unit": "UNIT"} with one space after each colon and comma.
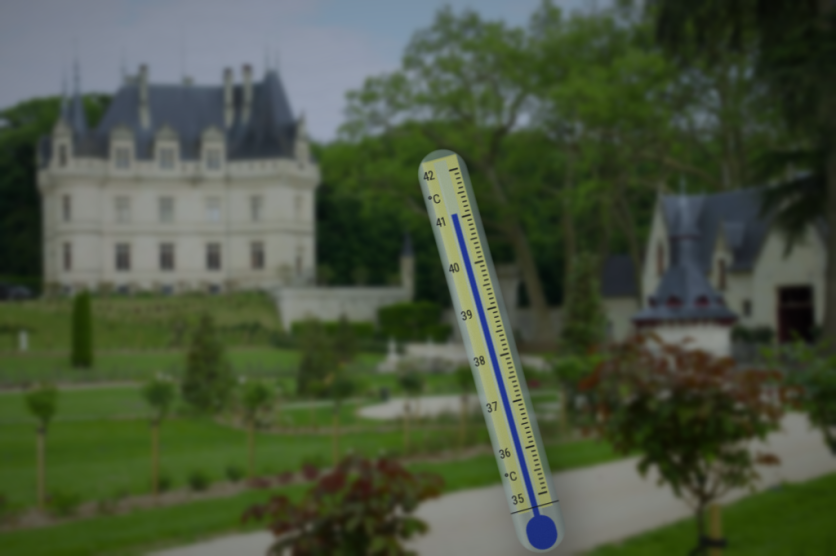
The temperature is {"value": 41.1, "unit": "°C"}
